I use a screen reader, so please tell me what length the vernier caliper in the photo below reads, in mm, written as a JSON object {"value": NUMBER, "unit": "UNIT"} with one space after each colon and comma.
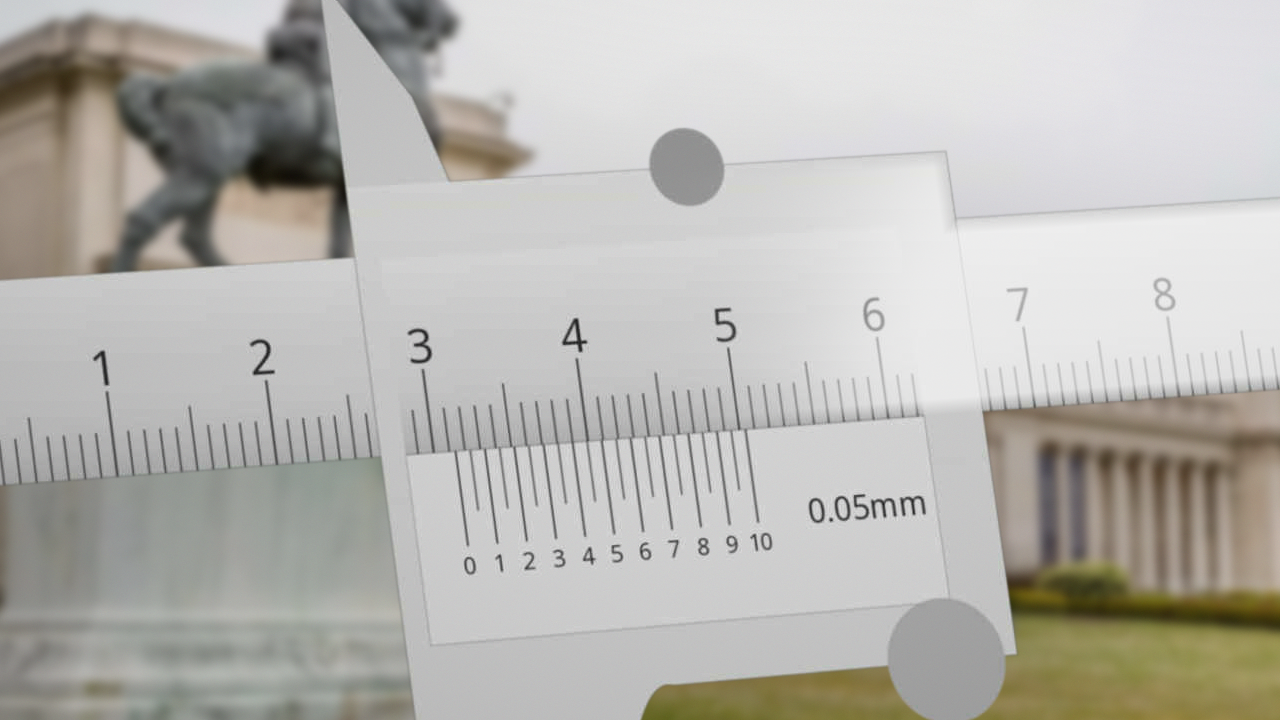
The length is {"value": 31.4, "unit": "mm"}
